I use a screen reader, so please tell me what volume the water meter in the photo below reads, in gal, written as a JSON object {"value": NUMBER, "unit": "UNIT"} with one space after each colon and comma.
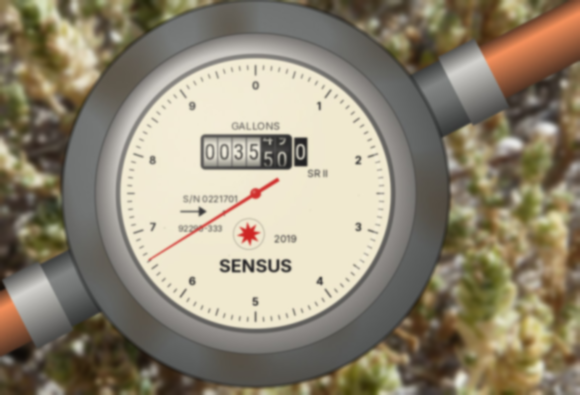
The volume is {"value": 35496.6, "unit": "gal"}
